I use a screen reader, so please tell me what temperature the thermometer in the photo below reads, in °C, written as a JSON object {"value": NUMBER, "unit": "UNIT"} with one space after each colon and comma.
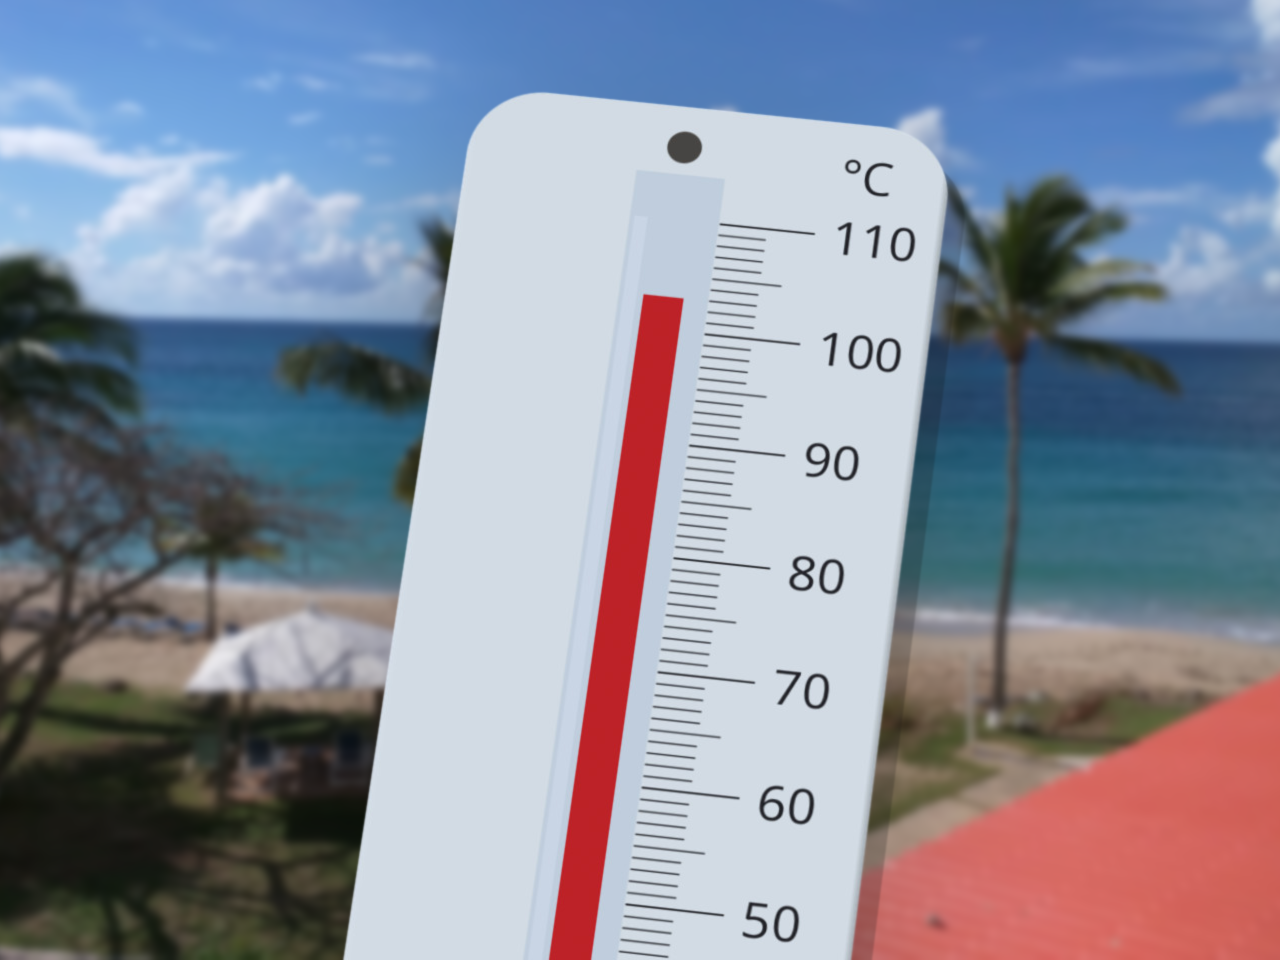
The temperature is {"value": 103, "unit": "°C"}
